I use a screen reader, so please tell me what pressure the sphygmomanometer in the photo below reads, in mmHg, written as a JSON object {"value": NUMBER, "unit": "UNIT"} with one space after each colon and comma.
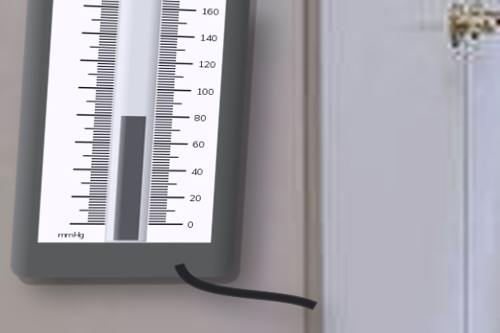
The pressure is {"value": 80, "unit": "mmHg"}
